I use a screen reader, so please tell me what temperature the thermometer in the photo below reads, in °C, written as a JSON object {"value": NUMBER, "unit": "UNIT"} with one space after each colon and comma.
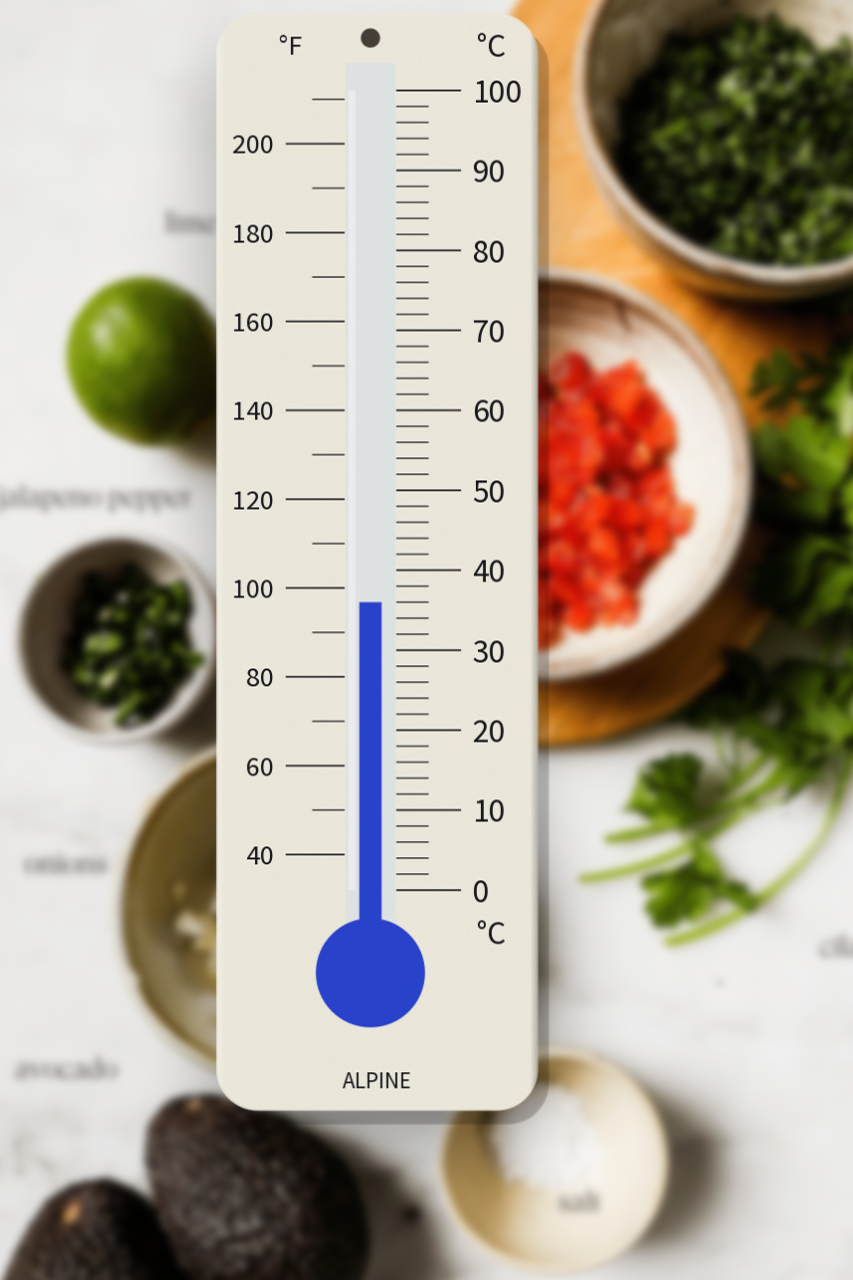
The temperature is {"value": 36, "unit": "°C"}
